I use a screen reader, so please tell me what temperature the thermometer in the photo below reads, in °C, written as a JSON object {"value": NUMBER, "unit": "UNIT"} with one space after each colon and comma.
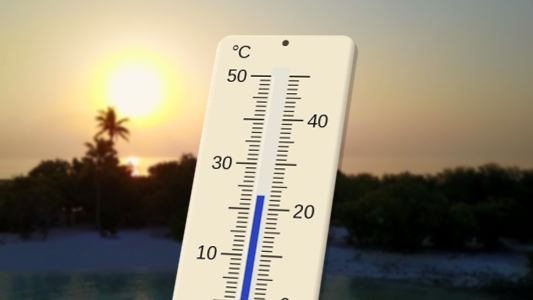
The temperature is {"value": 23, "unit": "°C"}
